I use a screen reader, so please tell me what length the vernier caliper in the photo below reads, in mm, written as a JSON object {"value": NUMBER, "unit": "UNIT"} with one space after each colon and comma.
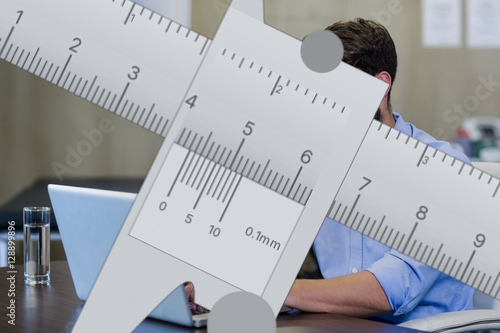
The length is {"value": 43.2, "unit": "mm"}
